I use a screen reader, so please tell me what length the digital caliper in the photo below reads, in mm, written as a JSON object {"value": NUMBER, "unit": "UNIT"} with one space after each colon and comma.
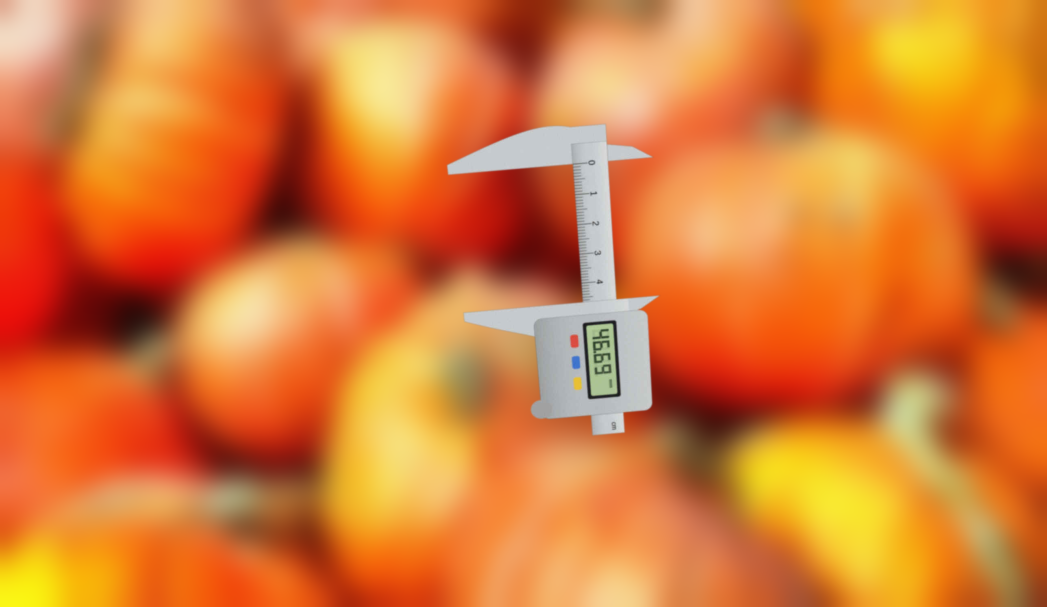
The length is {"value": 46.69, "unit": "mm"}
